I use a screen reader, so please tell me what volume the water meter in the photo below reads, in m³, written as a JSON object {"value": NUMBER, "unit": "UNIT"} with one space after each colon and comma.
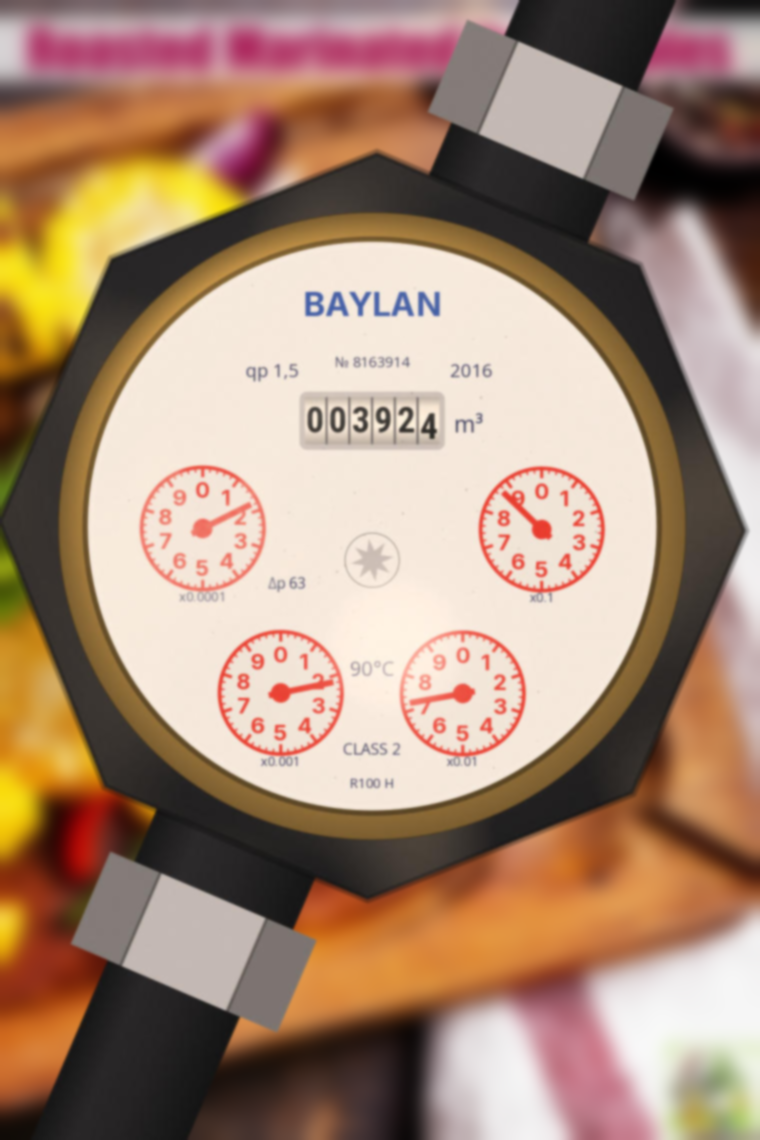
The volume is {"value": 3923.8721, "unit": "m³"}
